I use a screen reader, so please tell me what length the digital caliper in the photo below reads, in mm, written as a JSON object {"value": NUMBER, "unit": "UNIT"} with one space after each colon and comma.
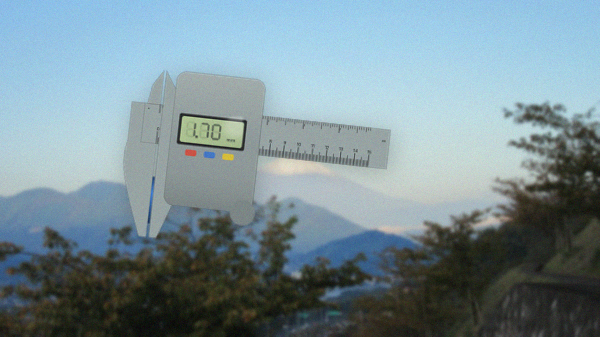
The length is {"value": 1.70, "unit": "mm"}
